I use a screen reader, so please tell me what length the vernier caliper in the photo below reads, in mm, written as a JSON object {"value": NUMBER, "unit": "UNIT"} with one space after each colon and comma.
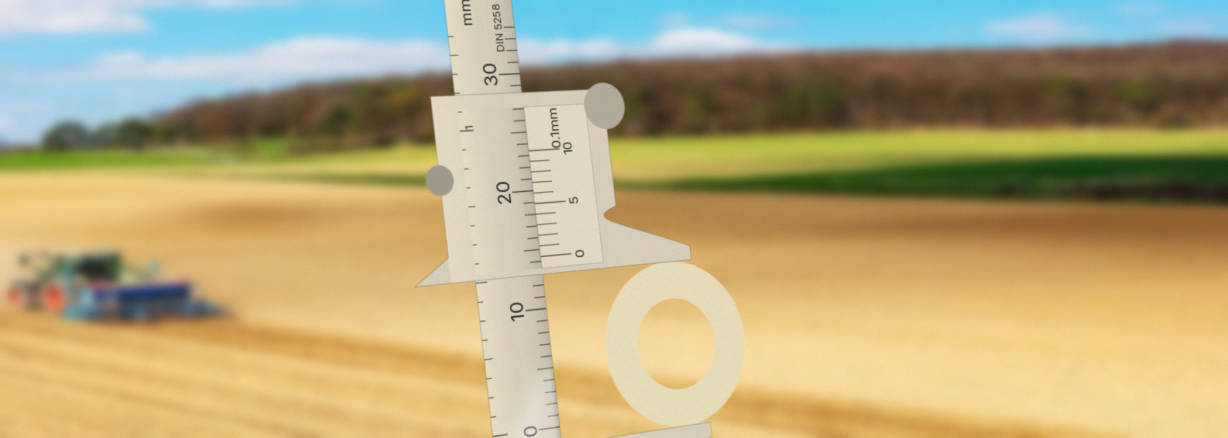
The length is {"value": 14.4, "unit": "mm"}
